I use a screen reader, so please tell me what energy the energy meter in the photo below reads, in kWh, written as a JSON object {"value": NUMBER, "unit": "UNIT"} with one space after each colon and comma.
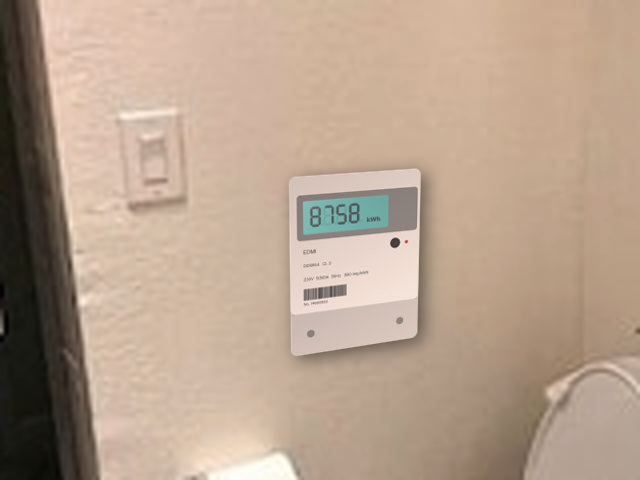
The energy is {"value": 8758, "unit": "kWh"}
